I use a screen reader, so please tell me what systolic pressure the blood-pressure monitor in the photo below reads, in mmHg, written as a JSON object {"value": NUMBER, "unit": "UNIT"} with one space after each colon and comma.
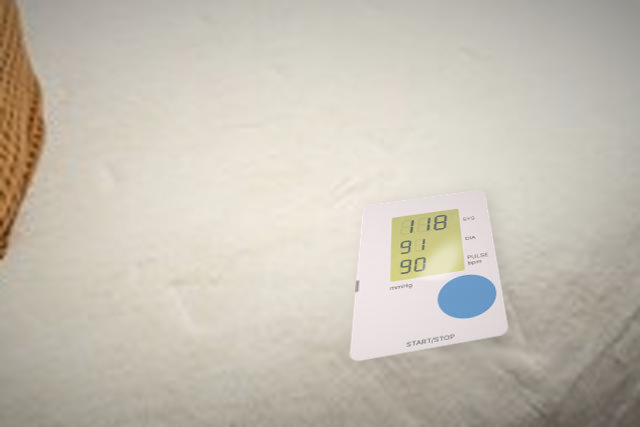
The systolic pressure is {"value": 118, "unit": "mmHg"}
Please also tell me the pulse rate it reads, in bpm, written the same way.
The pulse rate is {"value": 90, "unit": "bpm"}
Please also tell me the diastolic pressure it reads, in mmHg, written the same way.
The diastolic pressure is {"value": 91, "unit": "mmHg"}
